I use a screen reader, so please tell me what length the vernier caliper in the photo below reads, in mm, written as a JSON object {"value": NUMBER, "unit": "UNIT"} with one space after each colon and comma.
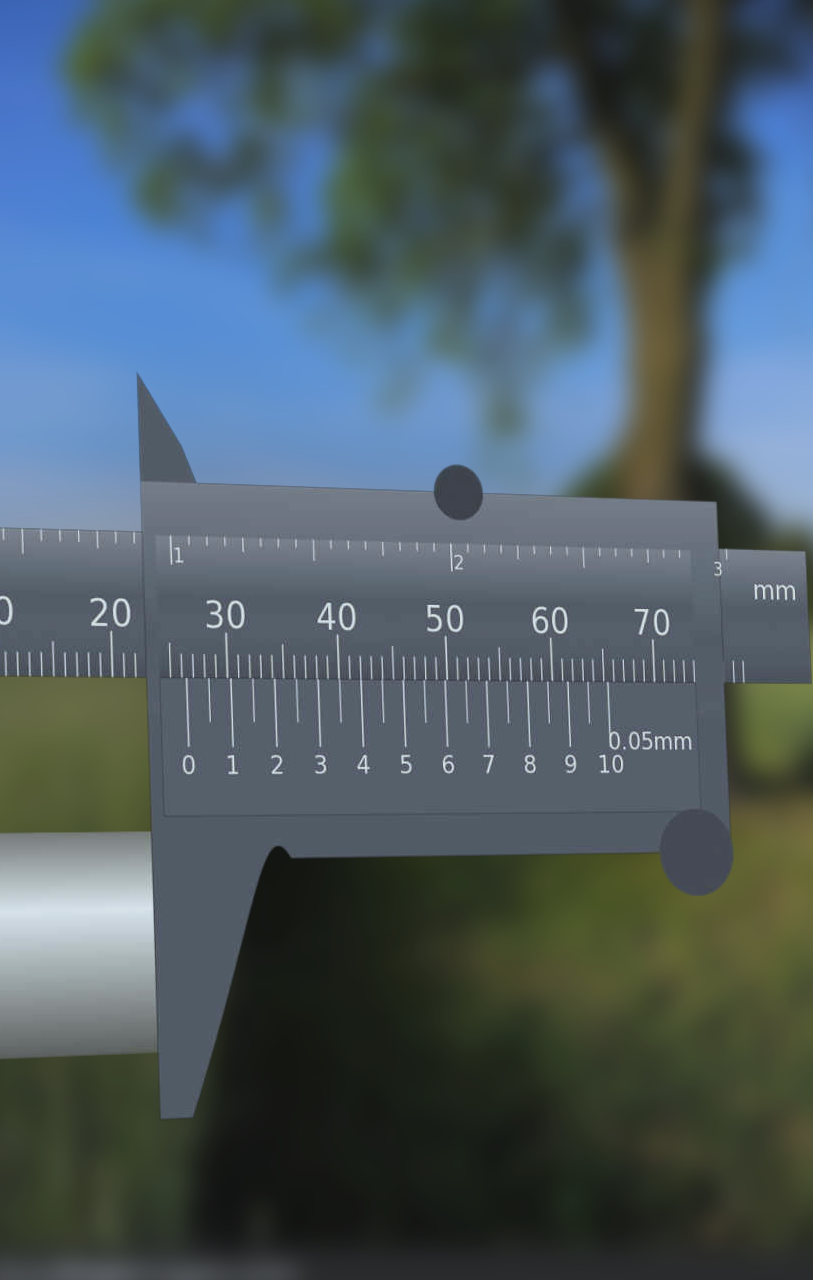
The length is {"value": 26.4, "unit": "mm"}
